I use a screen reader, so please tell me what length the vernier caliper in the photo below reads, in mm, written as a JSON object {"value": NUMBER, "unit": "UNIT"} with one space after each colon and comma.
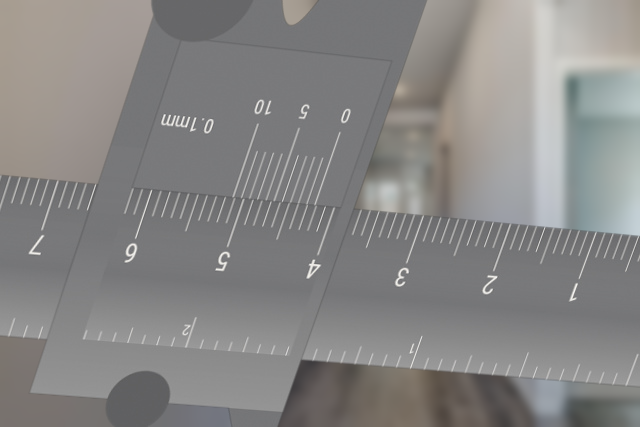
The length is {"value": 42.2, "unit": "mm"}
